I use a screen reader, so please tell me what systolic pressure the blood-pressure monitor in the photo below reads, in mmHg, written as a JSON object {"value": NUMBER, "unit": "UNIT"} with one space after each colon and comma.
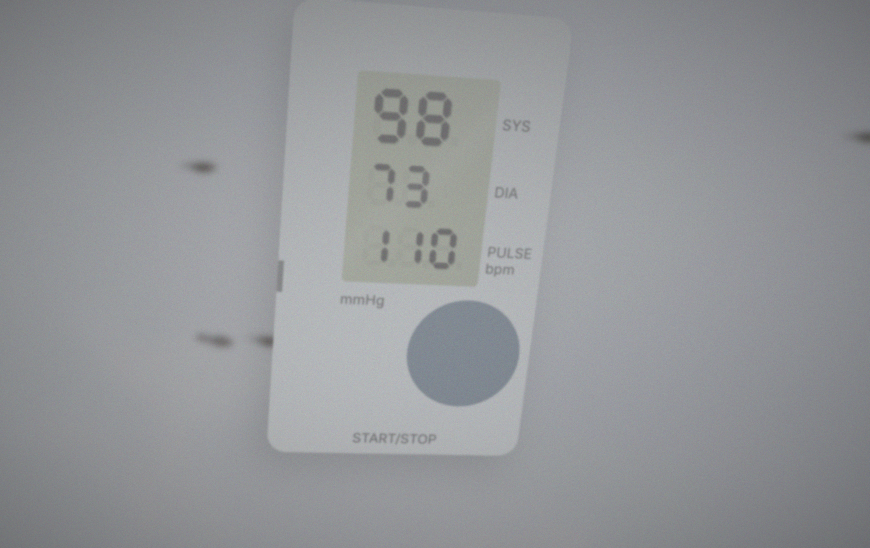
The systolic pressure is {"value": 98, "unit": "mmHg"}
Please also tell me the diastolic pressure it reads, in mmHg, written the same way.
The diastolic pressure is {"value": 73, "unit": "mmHg"}
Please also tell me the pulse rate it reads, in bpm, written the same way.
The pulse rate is {"value": 110, "unit": "bpm"}
